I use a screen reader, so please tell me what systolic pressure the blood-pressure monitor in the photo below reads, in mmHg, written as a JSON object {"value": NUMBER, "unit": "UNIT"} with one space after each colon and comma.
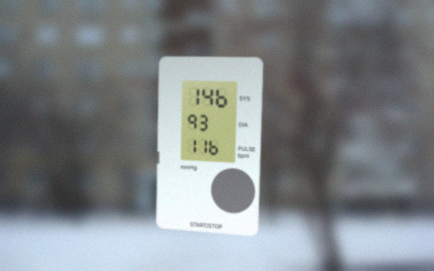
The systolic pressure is {"value": 146, "unit": "mmHg"}
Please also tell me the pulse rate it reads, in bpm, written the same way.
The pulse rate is {"value": 116, "unit": "bpm"}
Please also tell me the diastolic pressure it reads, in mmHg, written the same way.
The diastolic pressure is {"value": 93, "unit": "mmHg"}
